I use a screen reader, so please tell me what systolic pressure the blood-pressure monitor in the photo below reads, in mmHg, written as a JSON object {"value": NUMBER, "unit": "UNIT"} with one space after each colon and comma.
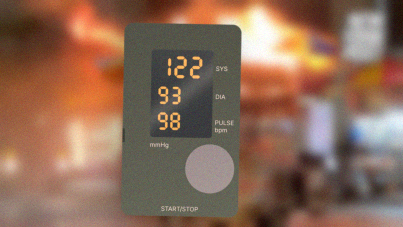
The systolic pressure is {"value": 122, "unit": "mmHg"}
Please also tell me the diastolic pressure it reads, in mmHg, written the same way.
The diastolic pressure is {"value": 93, "unit": "mmHg"}
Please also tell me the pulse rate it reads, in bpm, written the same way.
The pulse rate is {"value": 98, "unit": "bpm"}
